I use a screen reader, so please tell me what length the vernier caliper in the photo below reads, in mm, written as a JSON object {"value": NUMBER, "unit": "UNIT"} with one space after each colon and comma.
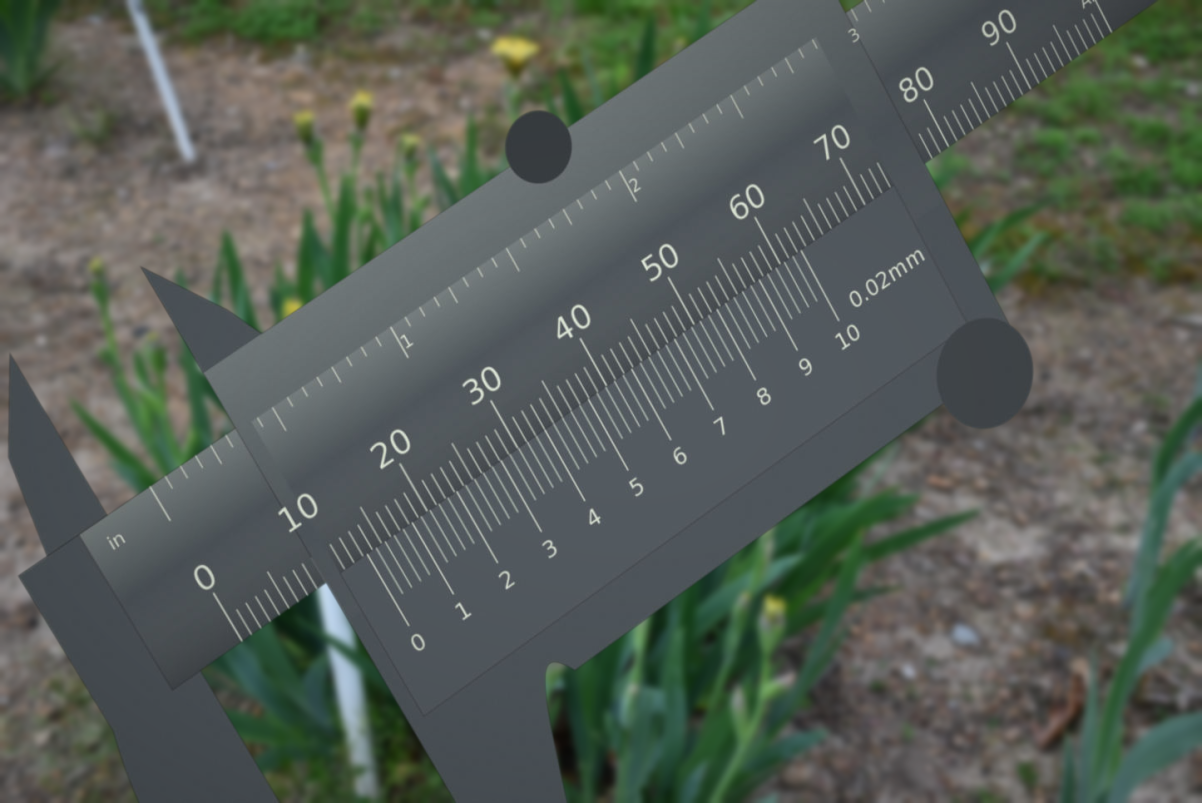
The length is {"value": 13.4, "unit": "mm"}
